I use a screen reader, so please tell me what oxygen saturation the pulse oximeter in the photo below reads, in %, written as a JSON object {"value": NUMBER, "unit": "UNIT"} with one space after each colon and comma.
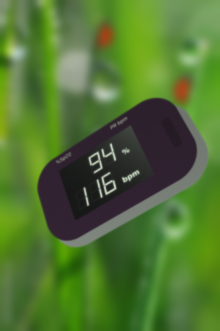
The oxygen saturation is {"value": 94, "unit": "%"}
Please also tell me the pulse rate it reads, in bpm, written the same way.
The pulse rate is {"value": 116, "unit": "bpm"}
